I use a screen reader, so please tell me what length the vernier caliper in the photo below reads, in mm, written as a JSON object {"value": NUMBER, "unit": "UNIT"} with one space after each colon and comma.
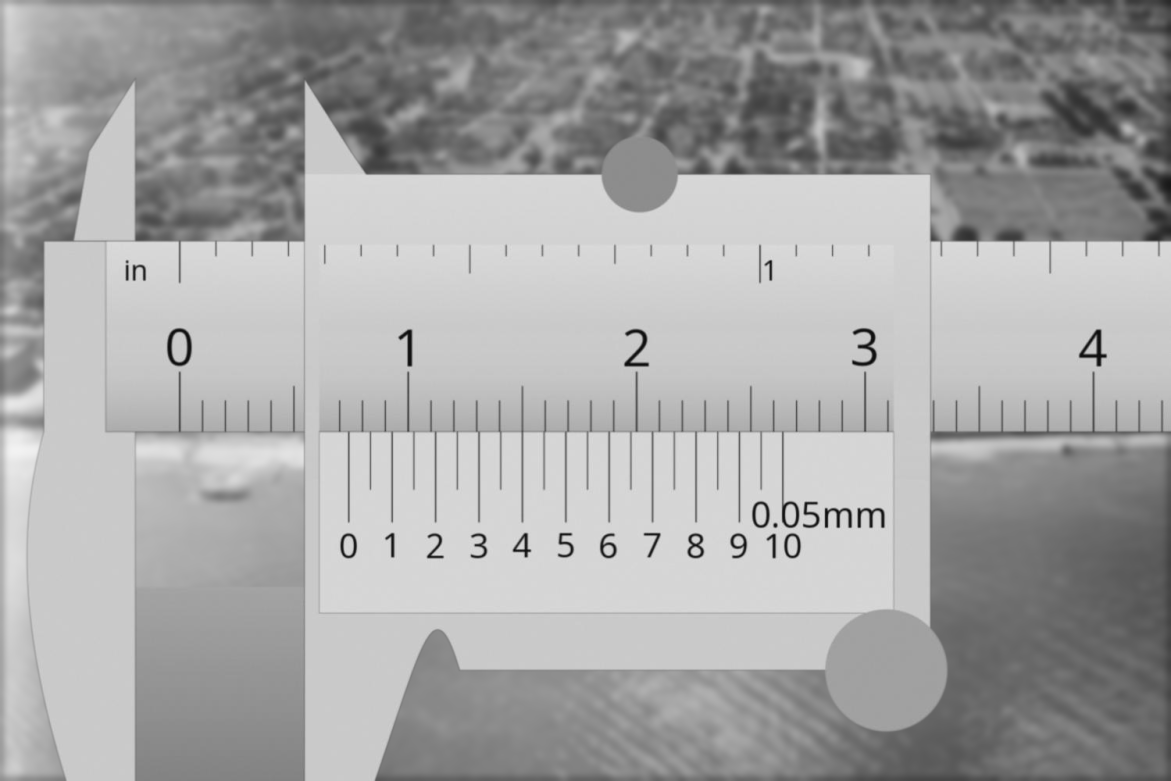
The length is {"value": 7.4, "unit": "mm"}
